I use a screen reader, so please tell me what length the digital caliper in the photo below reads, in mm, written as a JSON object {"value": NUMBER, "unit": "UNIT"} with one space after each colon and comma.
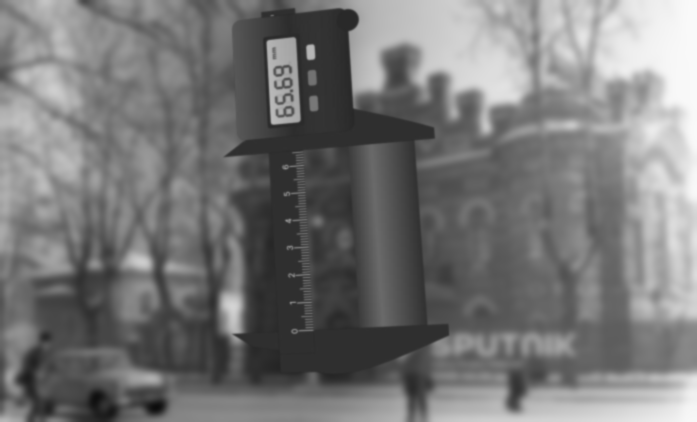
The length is {"value": 65.69, "unit": "mm"}
